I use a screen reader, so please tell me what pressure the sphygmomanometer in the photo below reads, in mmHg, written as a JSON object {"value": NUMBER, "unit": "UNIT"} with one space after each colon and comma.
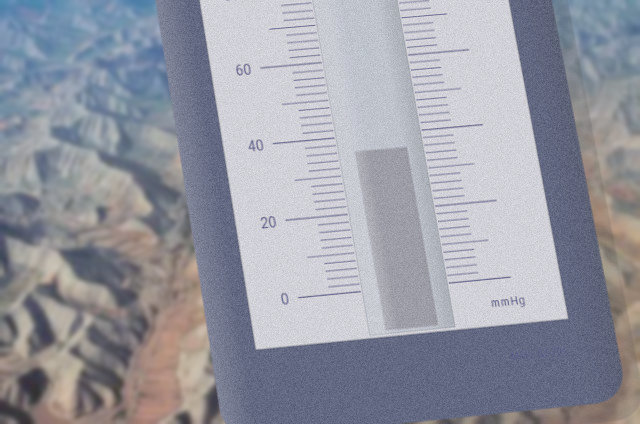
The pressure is {"value": 36, "unit": "mmHg"}
